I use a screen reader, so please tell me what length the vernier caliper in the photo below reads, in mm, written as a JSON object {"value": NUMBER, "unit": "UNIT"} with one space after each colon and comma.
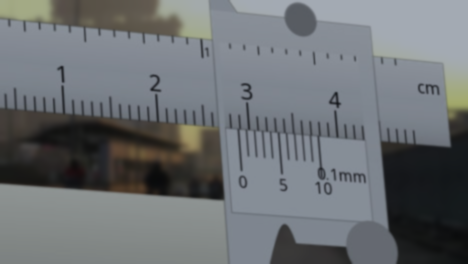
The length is {"value": 28.8, "unit": "mm"}
